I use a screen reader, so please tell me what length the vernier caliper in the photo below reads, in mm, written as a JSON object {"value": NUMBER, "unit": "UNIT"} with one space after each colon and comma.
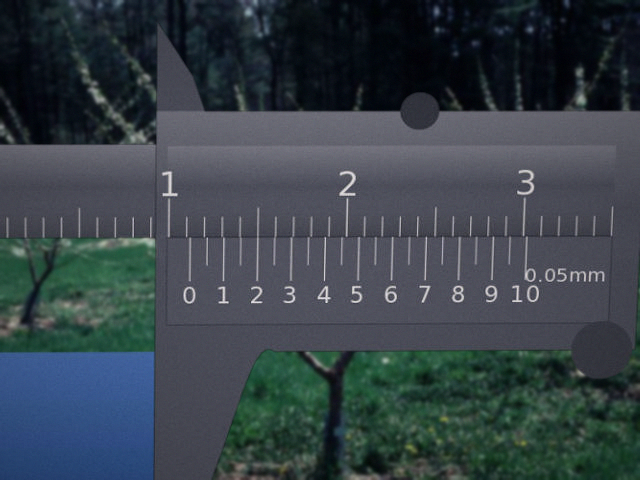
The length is {"value": 11.2, "unit": "mm"}
